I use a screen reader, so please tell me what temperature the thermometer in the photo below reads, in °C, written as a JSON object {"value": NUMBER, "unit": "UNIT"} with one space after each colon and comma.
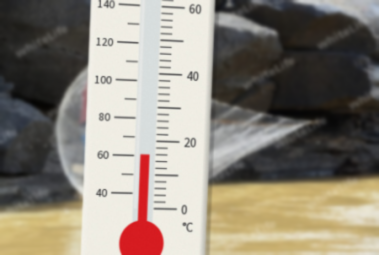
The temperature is {"value": 16, "unit": "°C"}
